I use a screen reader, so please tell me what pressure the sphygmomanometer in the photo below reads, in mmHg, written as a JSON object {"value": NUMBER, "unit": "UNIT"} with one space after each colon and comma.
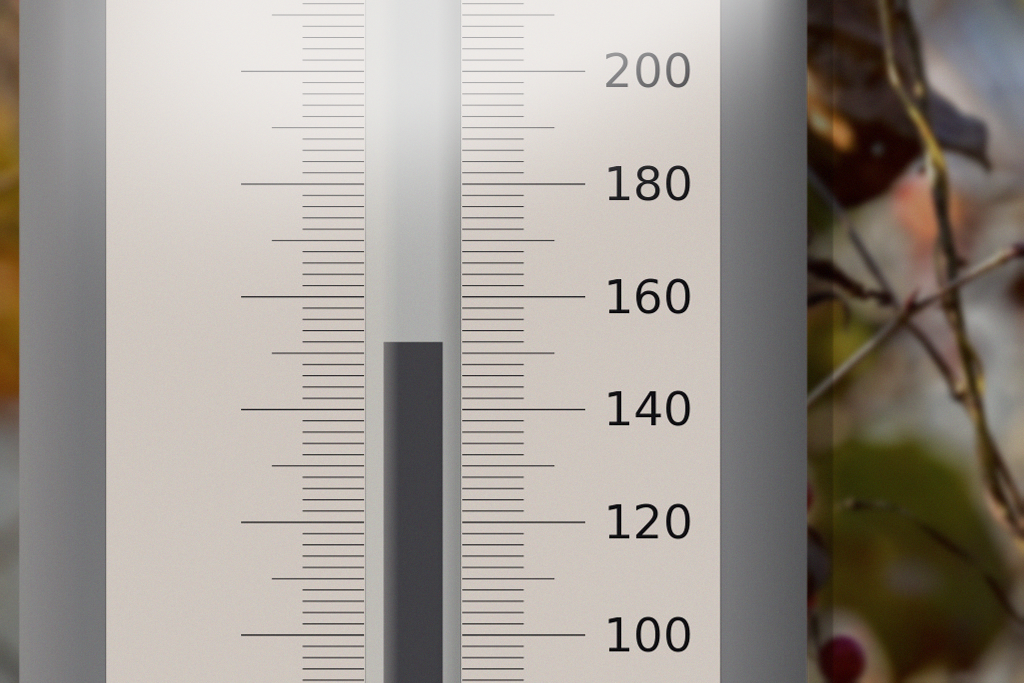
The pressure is {"value": 152, "unit": "mmHg"}
